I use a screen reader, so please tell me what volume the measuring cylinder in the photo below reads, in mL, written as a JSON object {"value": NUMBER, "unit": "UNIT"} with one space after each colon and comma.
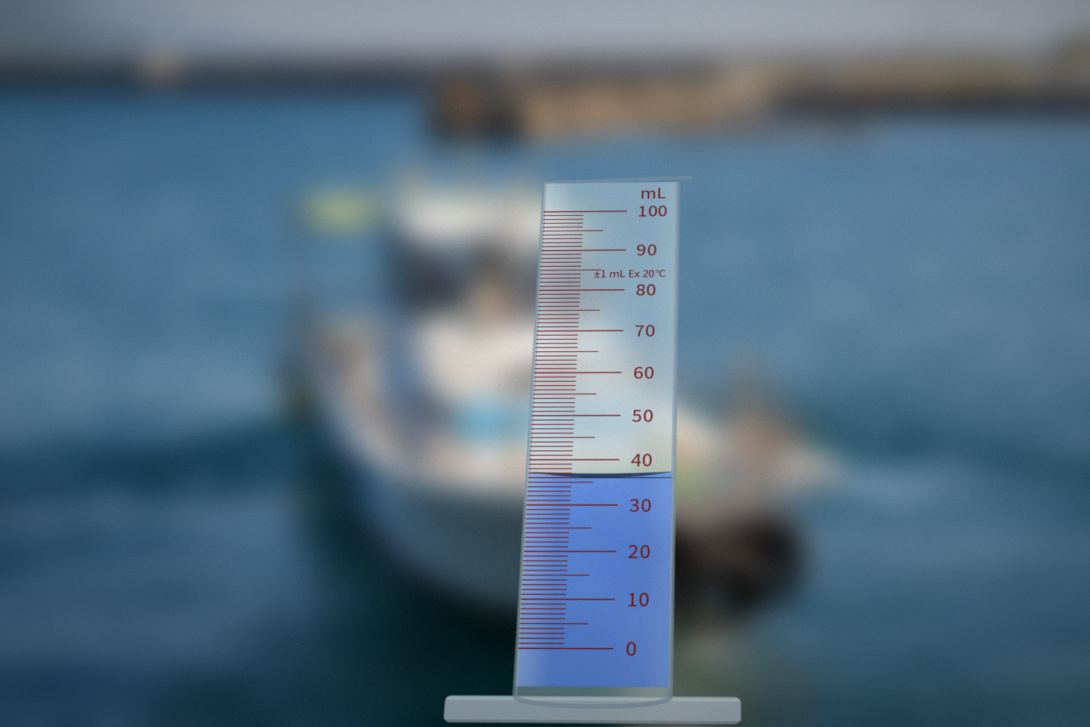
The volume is {"value": 36, "unit": "mL"}
